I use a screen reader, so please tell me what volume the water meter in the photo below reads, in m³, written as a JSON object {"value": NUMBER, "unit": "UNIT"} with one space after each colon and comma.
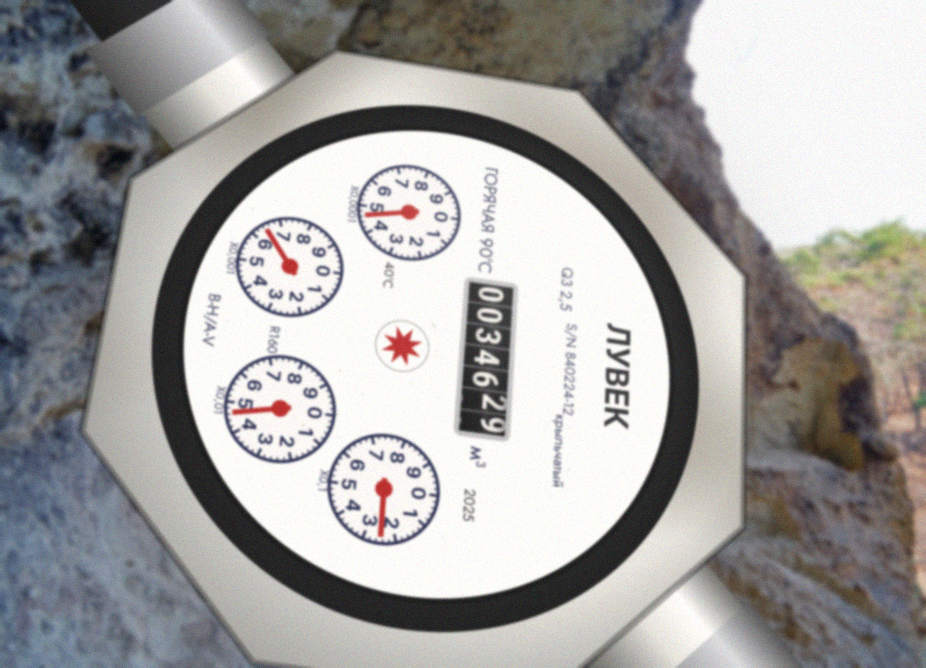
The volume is {"value": 34629.2464, "unit": "m³"}
